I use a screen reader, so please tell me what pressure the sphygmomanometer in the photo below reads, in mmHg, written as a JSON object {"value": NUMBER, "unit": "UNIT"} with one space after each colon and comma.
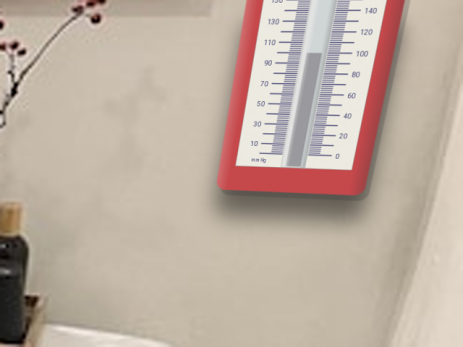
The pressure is {"value": 100, "unit": "mmHg"}
